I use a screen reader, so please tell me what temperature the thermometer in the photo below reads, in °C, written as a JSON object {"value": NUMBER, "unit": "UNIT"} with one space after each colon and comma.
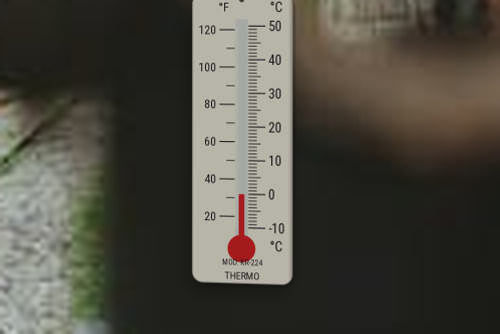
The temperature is {"value": 0, "unit": "°C"}
